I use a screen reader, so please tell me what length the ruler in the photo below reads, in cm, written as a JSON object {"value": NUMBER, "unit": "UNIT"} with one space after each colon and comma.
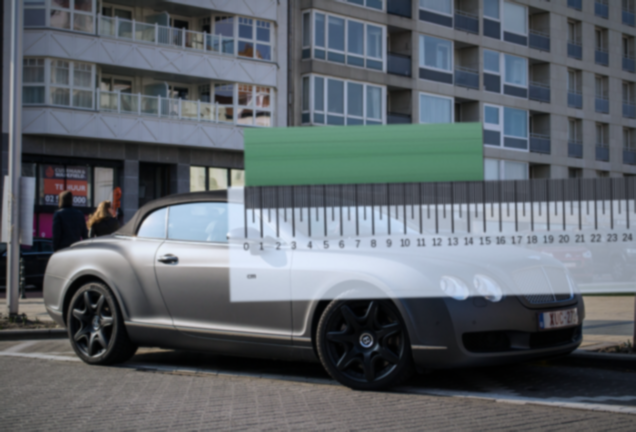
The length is {"value": 15, "unit": "cm"}
